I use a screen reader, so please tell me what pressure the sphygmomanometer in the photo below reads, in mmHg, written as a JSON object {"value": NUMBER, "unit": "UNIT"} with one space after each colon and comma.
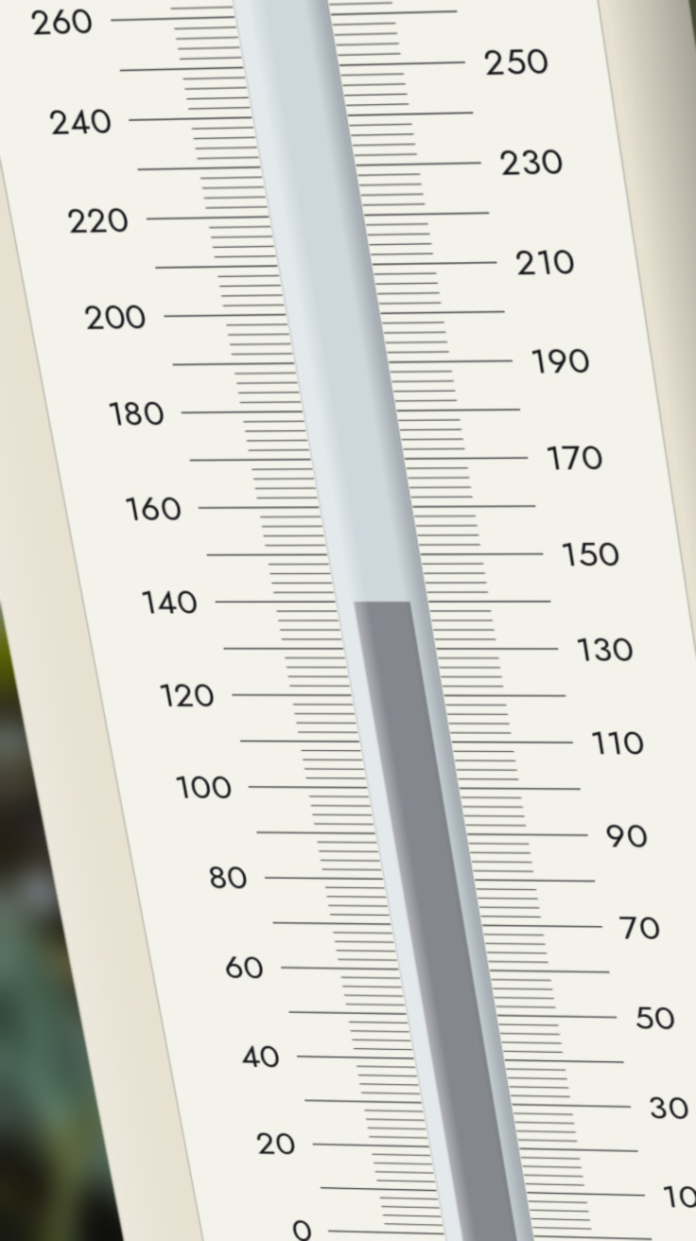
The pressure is {"value": 140, "unit": "mmHg"}
